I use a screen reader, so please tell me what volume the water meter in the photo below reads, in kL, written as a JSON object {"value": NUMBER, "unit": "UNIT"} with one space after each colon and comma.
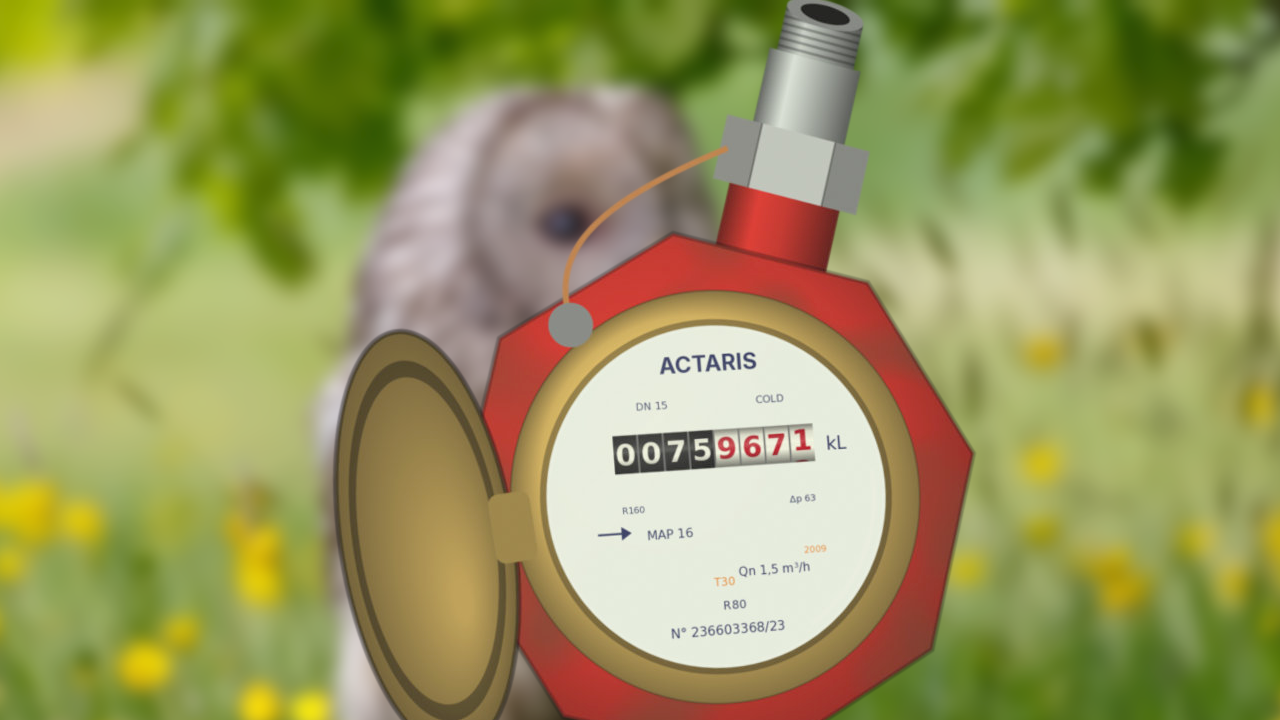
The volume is {"value": 75.9671, "unit": "kL"}
